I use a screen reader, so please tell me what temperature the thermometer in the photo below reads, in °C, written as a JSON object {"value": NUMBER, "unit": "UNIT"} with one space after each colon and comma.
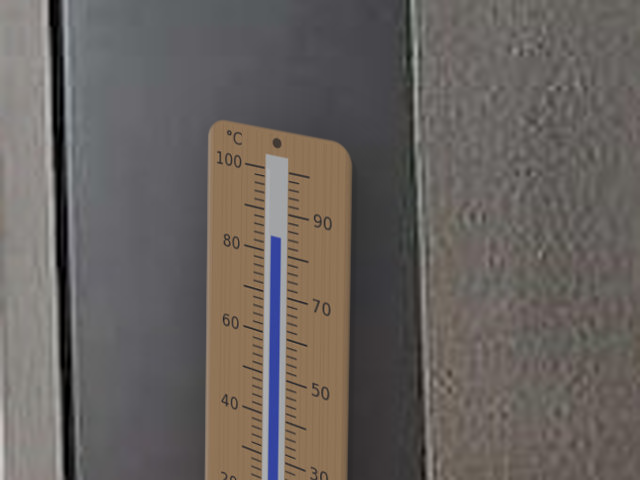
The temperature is {"value": 84, "unit": "°C"}
